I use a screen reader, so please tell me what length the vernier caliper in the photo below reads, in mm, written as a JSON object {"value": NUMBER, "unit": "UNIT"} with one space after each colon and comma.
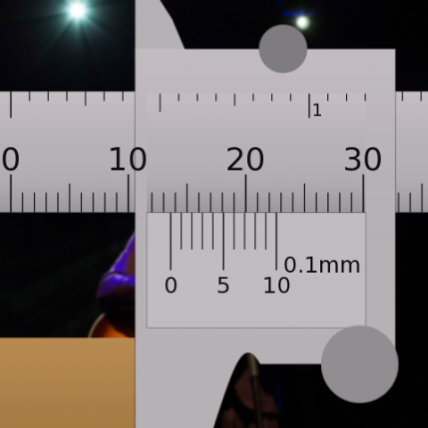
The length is {"value": 13.6, "unit": "mm"}
